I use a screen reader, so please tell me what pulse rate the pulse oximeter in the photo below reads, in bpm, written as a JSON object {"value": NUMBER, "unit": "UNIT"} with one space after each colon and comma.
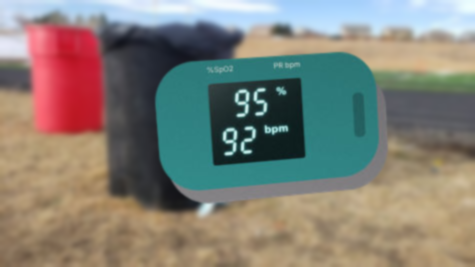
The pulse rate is {"value": 92, "unit": "bpm"}
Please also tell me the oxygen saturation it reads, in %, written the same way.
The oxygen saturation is {"value": 95, "unit": "%"}
